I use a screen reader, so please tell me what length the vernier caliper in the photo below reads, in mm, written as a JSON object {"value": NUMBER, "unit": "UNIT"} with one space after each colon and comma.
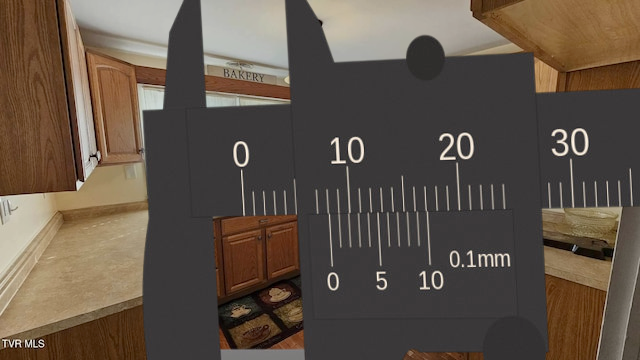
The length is {"value": 8.1, "unit": "mm"}
